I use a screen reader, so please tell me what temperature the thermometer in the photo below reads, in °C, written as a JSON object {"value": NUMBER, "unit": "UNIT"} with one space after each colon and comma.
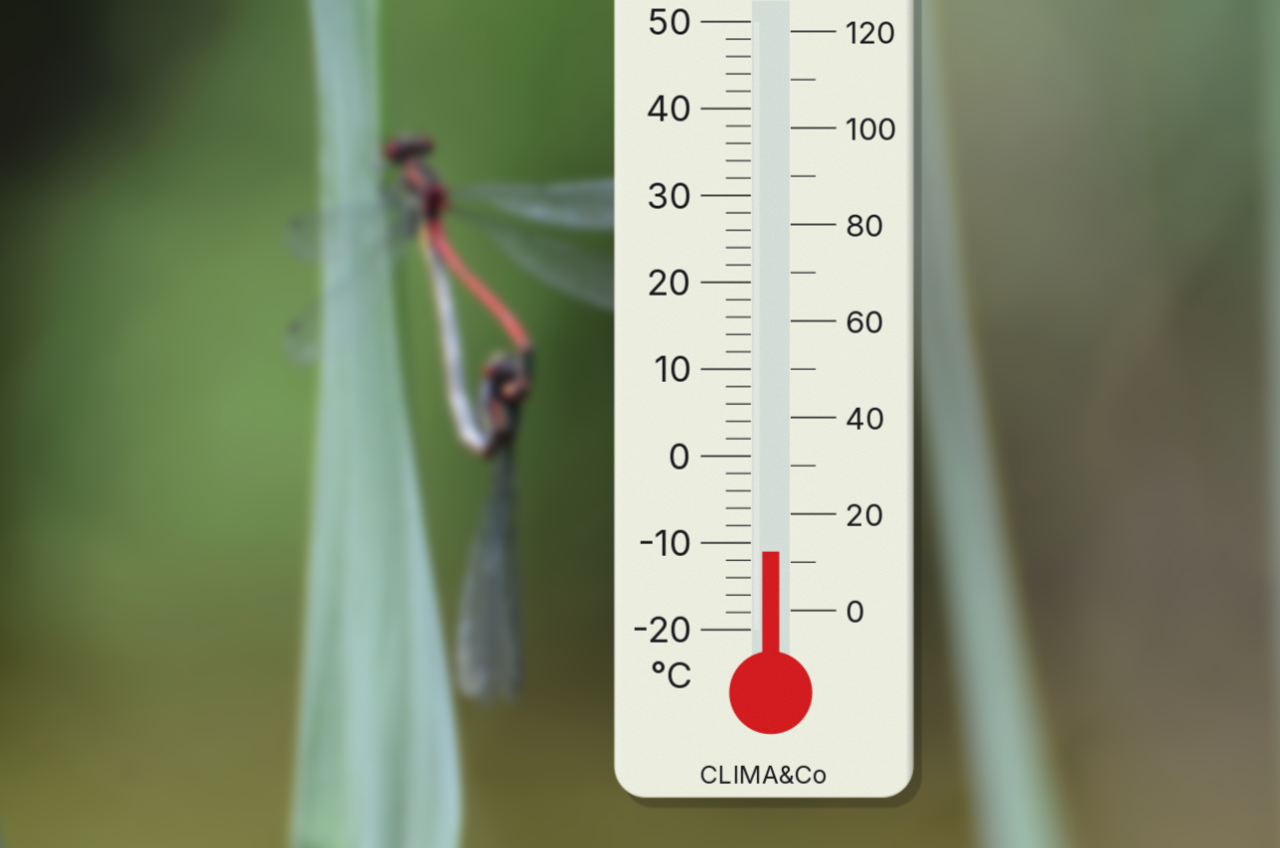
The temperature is {"value": -11, "unit": "°C"}
